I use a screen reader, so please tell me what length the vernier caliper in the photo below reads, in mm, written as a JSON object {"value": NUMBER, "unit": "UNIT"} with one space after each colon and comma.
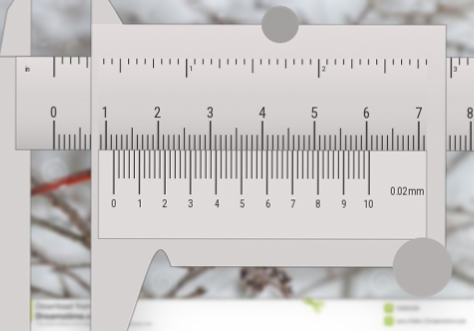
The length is {"value": 11.5, "unit": "mm"}
